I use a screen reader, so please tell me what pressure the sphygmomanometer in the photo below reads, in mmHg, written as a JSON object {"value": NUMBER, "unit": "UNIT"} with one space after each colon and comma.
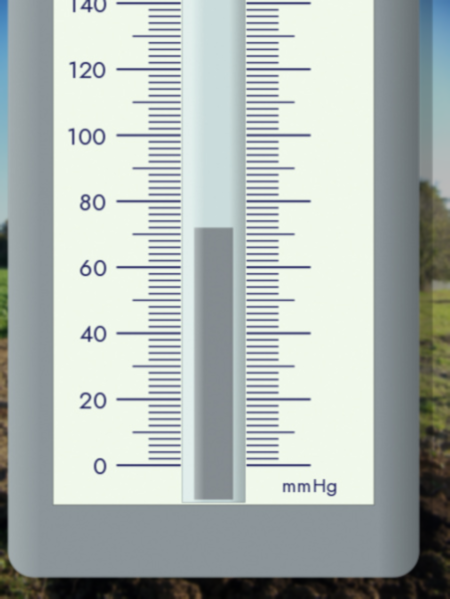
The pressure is {"value": 72, "unit": "mmHg"}
